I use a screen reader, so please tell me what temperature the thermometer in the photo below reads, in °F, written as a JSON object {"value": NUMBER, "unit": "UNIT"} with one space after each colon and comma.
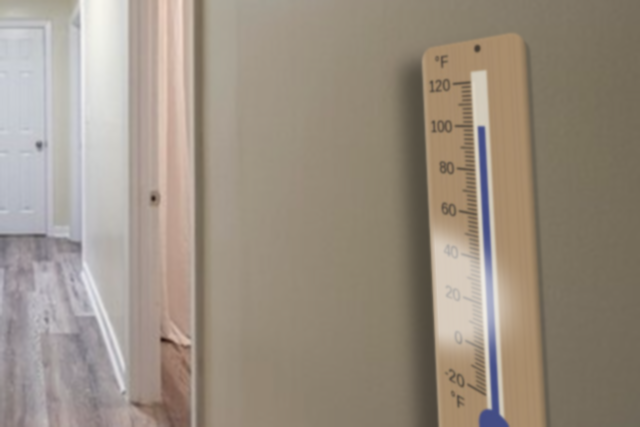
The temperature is {"value": 100, "unit": "°F"}
